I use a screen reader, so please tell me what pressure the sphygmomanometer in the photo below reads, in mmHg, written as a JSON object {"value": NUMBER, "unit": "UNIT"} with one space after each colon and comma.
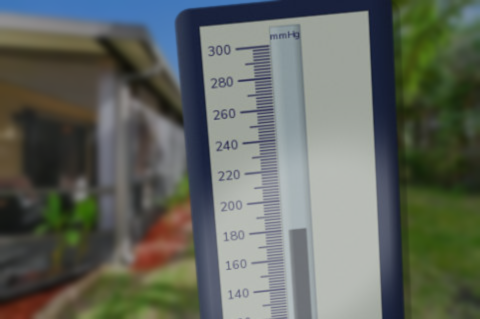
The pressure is {"value": 180, "unit": "mmHg"}
